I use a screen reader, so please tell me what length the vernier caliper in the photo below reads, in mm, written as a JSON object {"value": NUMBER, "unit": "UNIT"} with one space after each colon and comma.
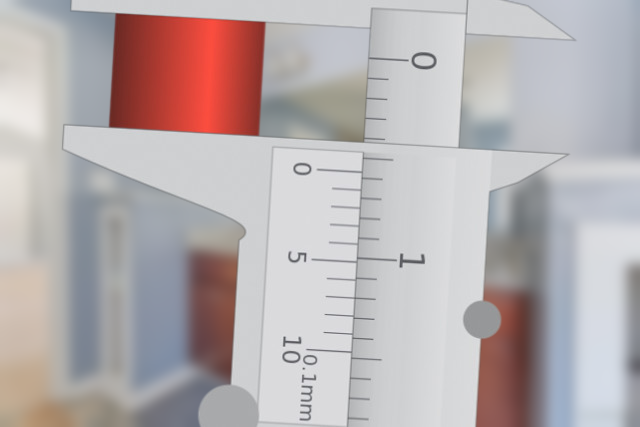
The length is {"value": 5.7, "unit": "mm"}
